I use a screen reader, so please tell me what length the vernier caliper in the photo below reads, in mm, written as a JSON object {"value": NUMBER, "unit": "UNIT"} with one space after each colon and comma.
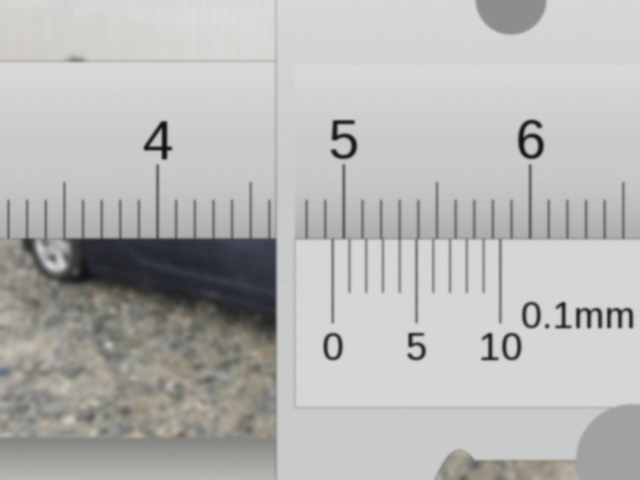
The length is {"value": 49.4, "unit": "mm"}
